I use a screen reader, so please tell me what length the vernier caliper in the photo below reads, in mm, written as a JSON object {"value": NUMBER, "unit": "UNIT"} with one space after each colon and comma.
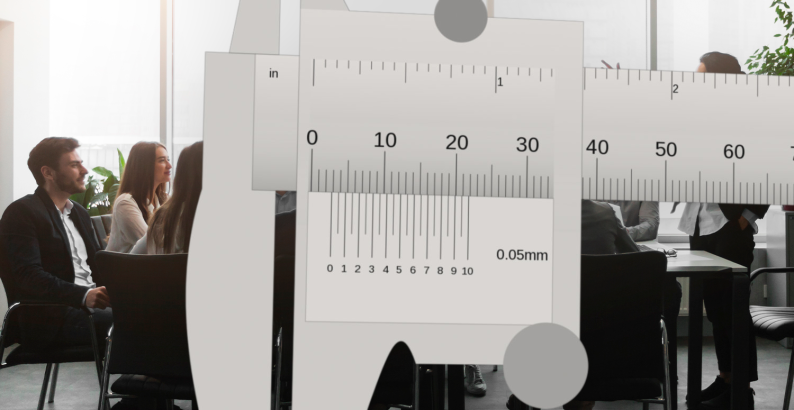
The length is {"value": 2.8, "unit": "mm"}
